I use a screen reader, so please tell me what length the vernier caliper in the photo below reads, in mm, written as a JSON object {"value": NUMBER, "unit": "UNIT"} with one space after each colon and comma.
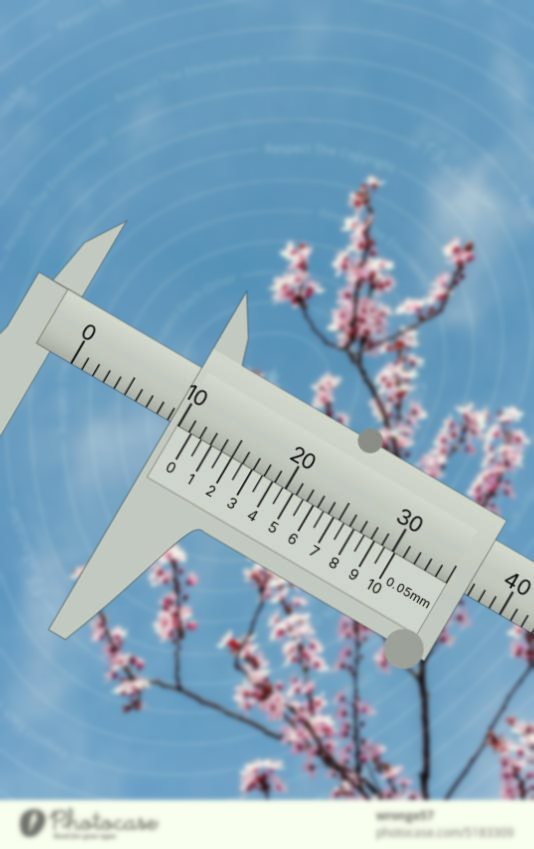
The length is {"value": 11.2, "unit": "mm"}
